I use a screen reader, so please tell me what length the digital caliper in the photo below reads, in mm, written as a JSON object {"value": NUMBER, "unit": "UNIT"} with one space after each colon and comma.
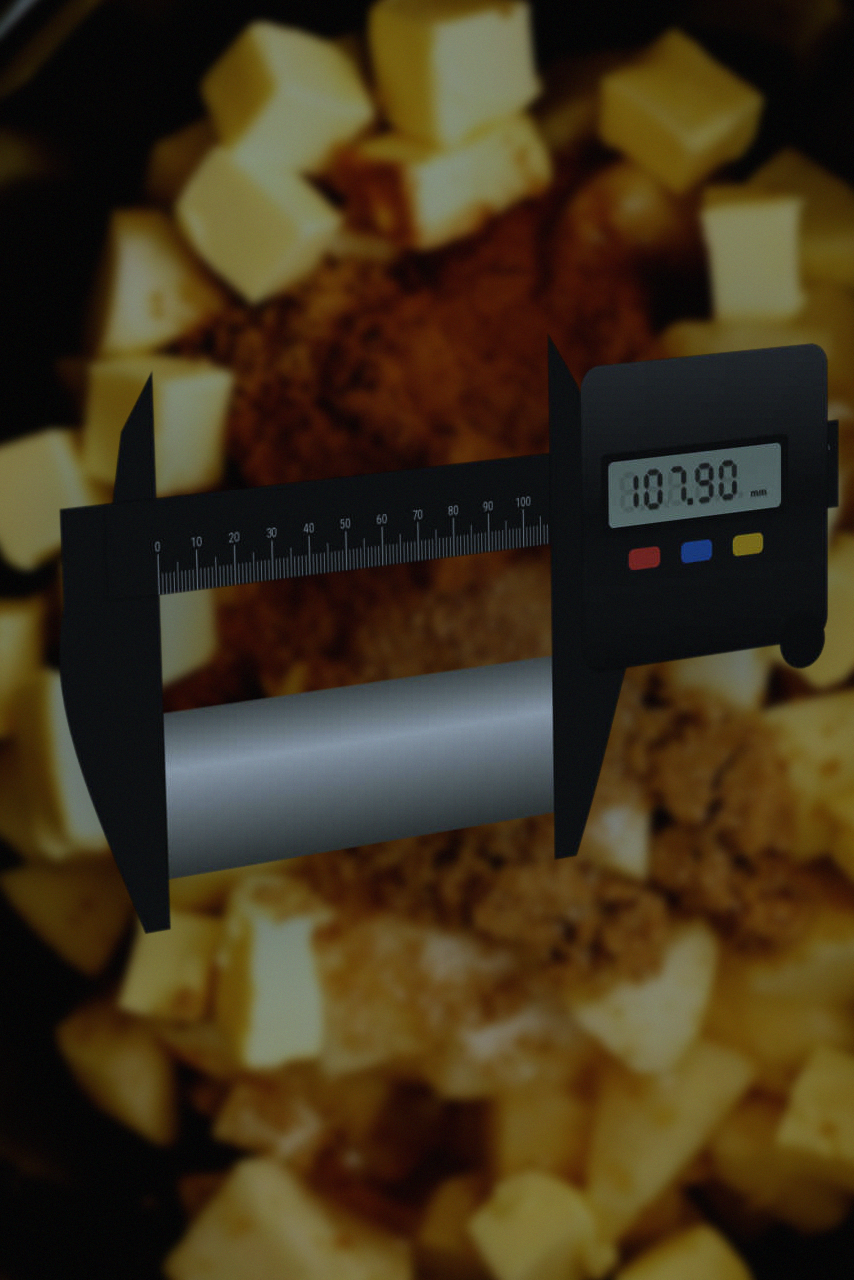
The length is {"value": 107.90, "unit": "mm"}
